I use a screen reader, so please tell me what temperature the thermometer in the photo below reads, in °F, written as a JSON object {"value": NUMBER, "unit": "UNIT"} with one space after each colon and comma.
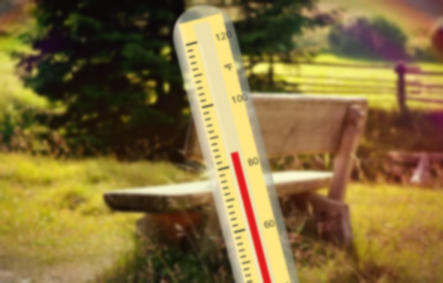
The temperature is {"value": 84, "unit": "°F"}
